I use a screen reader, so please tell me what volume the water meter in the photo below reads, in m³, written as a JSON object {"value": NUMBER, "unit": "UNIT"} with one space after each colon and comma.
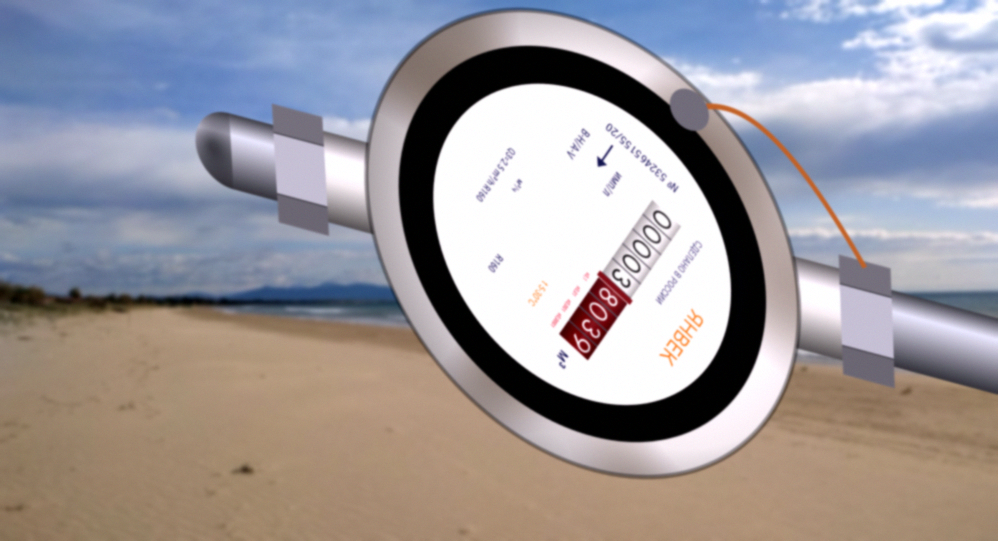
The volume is {"value": 3.8039, "unit": "m³"}
